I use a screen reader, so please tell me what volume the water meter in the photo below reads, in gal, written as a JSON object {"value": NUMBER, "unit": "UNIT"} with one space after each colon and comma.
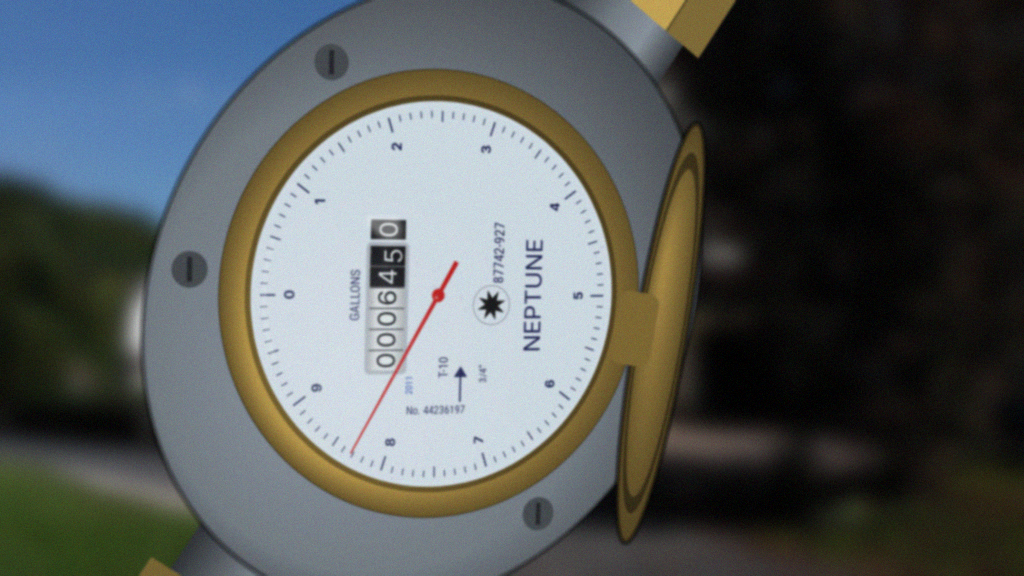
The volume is {"value": 6448.3, "unit": "gal"}
